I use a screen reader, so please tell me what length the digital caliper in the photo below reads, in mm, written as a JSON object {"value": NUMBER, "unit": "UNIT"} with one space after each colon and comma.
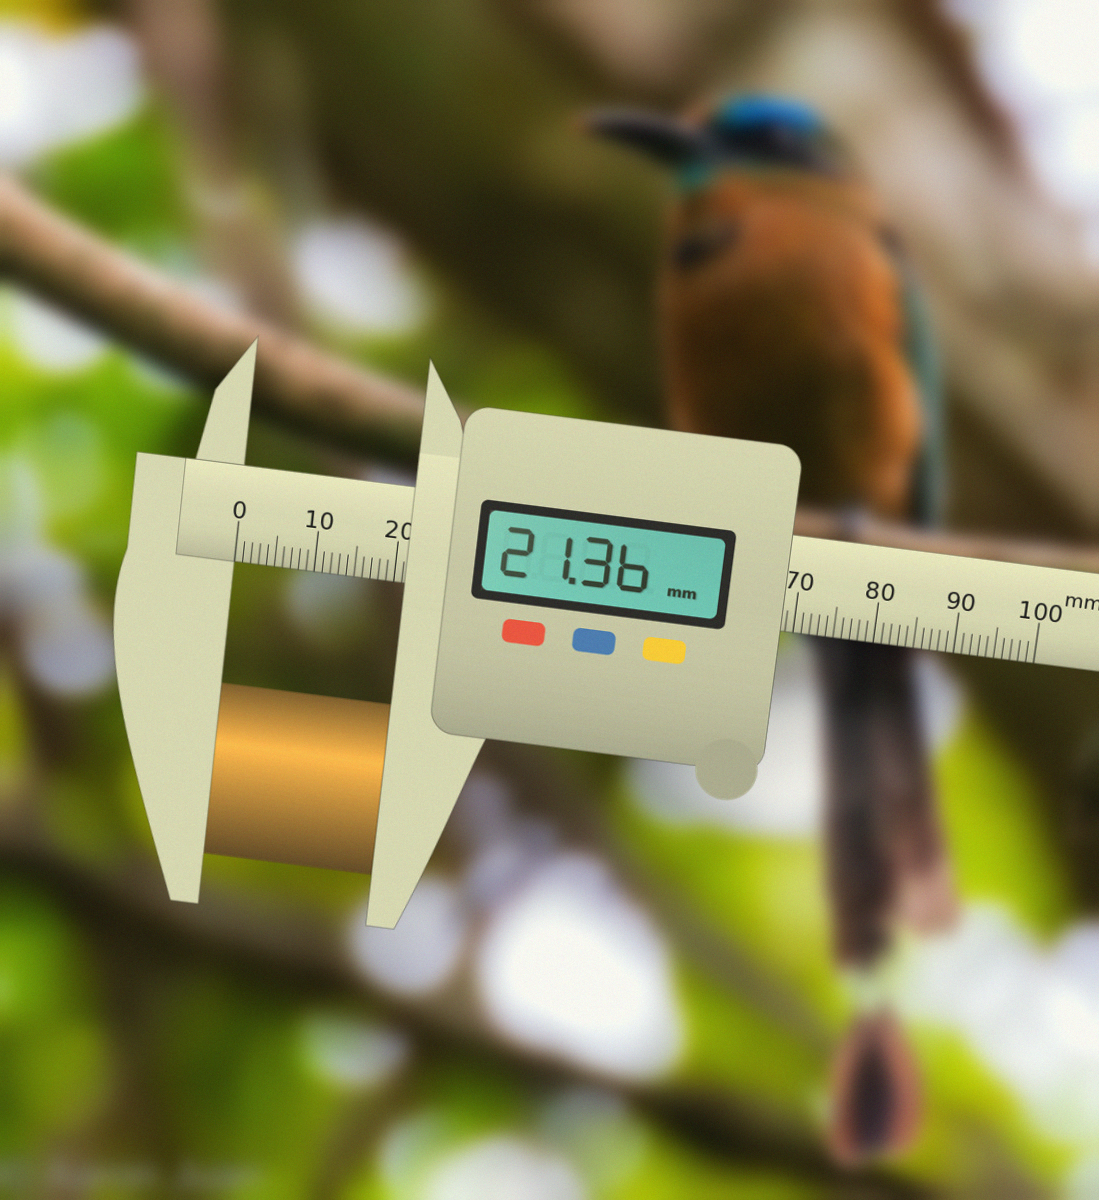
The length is {"value": 21.36, "unit": "mm"}
